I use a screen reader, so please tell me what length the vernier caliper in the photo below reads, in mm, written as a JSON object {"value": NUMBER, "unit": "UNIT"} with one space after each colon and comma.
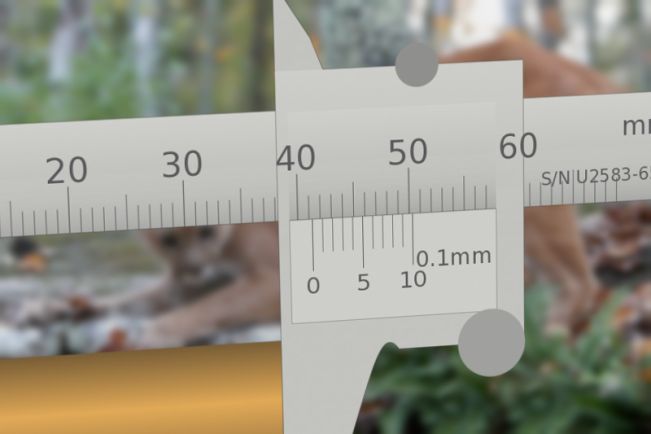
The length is {"value": 41.3, "unit": "mm"}
